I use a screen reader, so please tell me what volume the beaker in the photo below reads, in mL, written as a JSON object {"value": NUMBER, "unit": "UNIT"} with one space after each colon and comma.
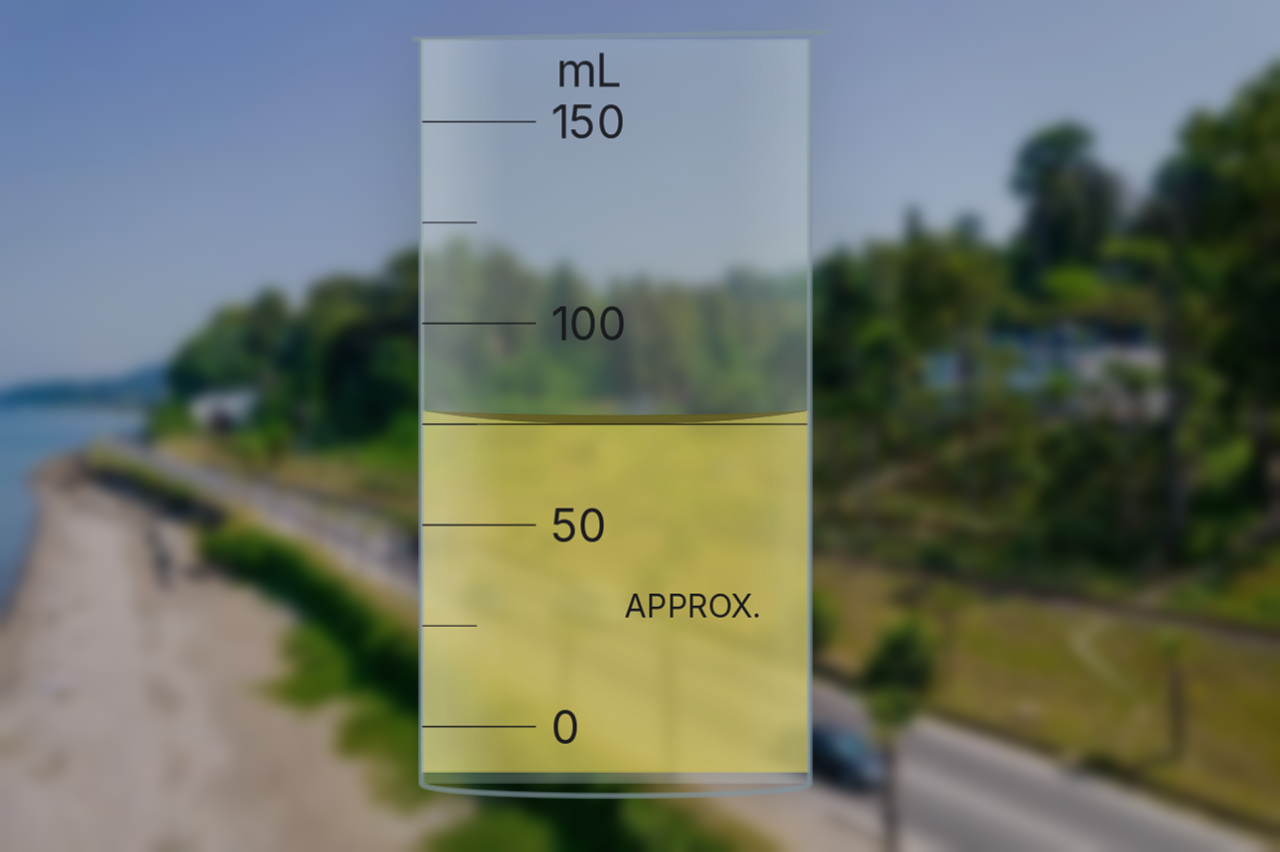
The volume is {"value": 75, "unit": "mL"}
